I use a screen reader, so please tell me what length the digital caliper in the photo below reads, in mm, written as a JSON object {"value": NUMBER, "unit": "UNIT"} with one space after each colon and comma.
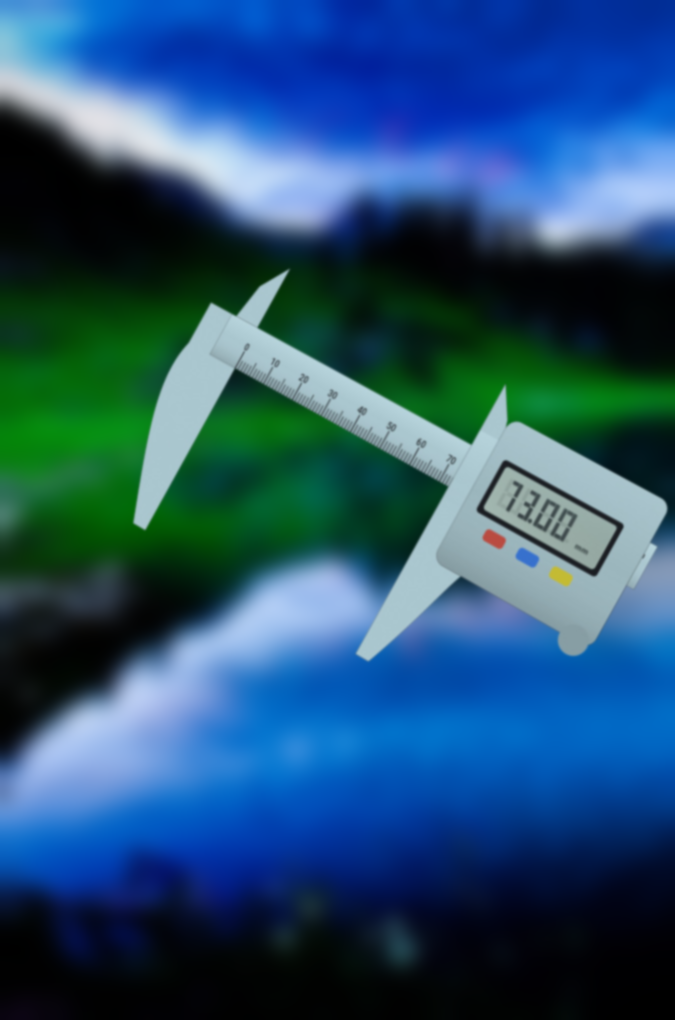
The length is {"value": 73.00, "unit": "mm"}
